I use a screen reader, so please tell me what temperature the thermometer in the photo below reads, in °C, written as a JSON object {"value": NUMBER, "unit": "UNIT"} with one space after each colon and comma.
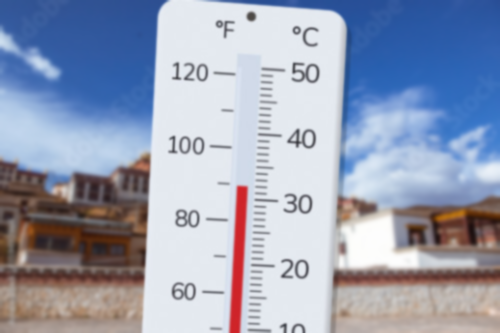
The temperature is {"value": 32, "unit": "°C"}
